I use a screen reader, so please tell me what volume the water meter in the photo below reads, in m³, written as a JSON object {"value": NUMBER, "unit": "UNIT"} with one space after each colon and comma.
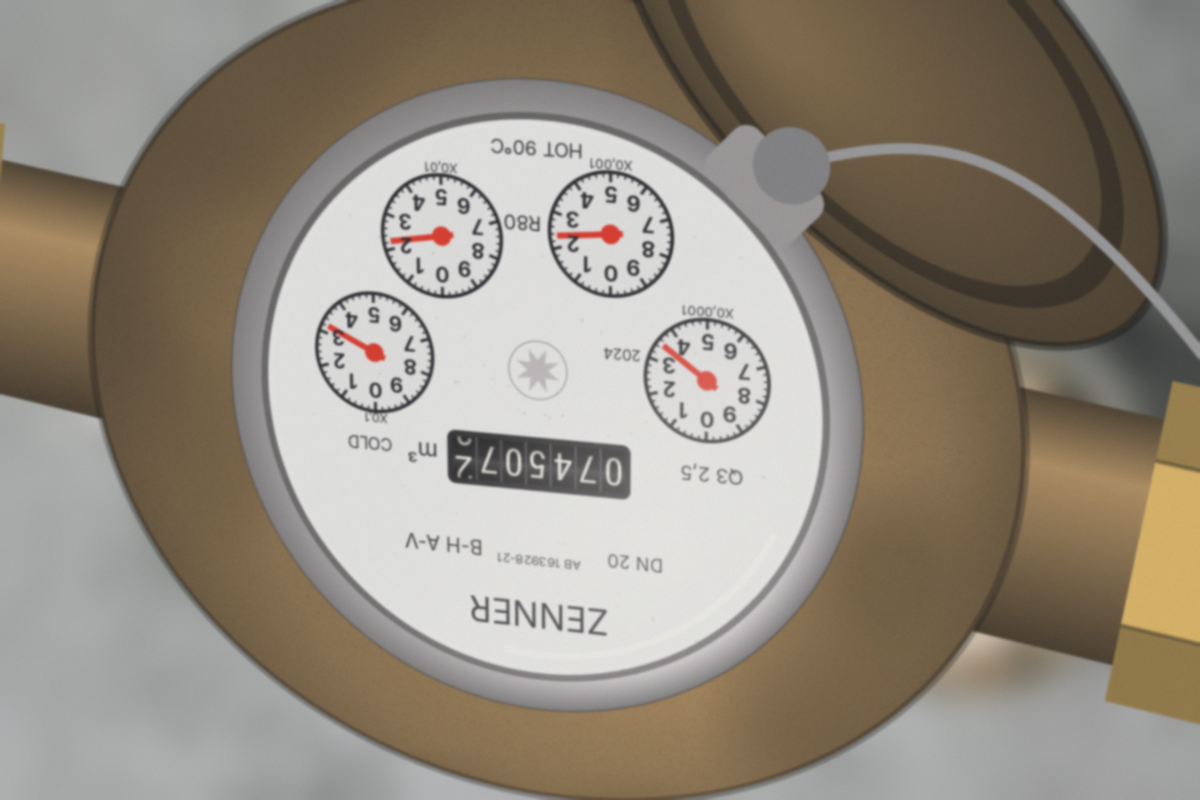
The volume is {"value": 745072.3223, "unit": "m³"}
